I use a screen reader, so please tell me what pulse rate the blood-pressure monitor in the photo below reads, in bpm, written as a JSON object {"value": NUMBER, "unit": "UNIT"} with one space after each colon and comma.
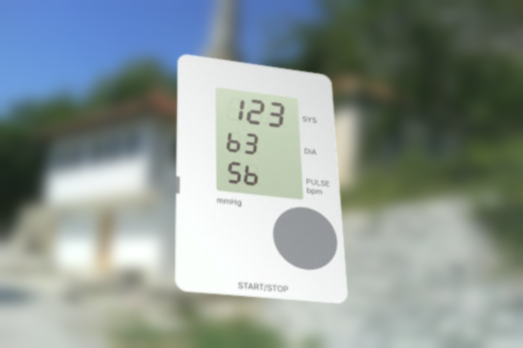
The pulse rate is {"value": 56, "unit": "bpm"}
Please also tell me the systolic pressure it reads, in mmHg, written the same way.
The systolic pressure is {"value": 123, "unit": "mmHg"}
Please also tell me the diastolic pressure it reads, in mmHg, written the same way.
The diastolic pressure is {"value": 63, "unit": "mmHg"}
